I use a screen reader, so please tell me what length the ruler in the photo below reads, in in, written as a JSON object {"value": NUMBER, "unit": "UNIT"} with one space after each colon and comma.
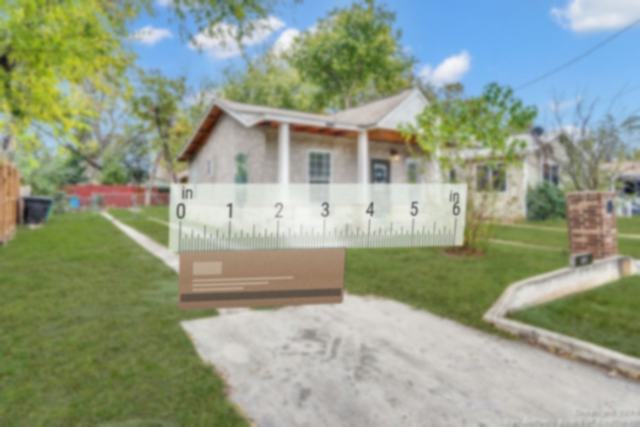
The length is {"value": 3.5, "unit": "in"}
